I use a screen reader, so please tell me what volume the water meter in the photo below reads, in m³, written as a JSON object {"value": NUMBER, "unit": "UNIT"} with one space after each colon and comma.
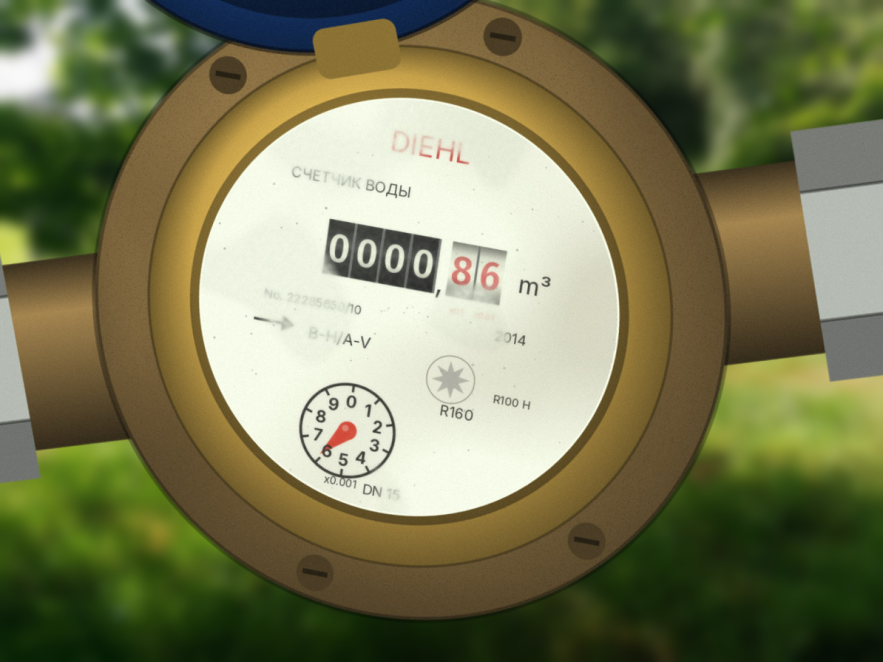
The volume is {"value": 0.866, "unit": "m³"}
